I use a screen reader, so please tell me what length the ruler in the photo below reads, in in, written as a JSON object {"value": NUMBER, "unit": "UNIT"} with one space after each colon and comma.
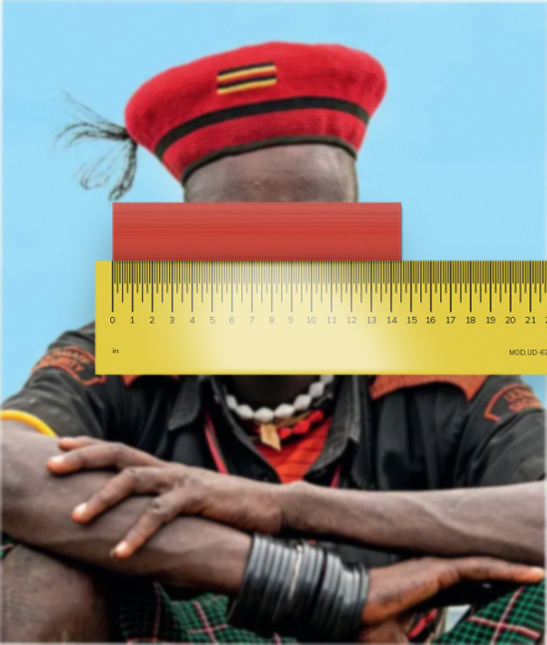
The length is {"value": 14.5, "unit": "in"}
